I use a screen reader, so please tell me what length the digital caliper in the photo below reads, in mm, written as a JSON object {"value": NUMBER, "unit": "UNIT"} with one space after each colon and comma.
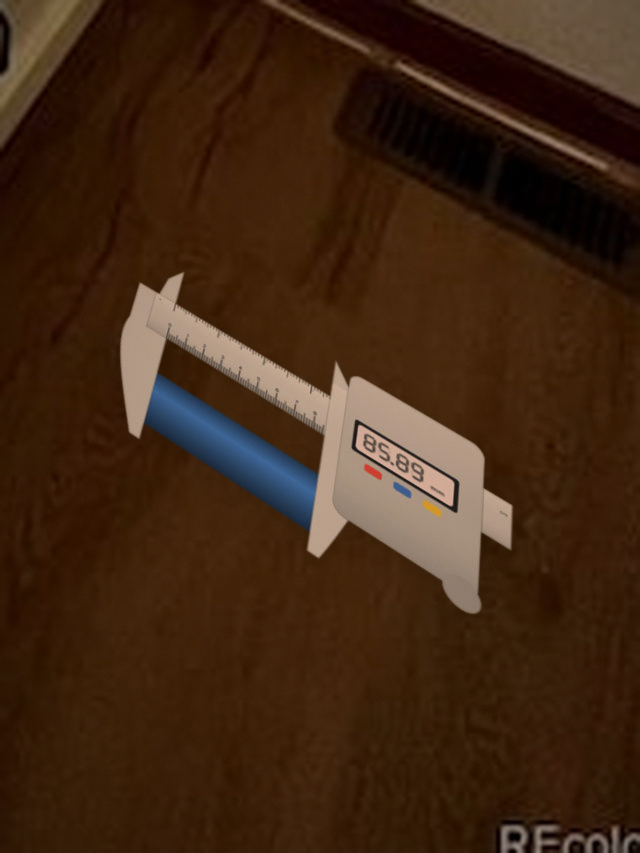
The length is {"value": 85.89, "unit": "mm"}
